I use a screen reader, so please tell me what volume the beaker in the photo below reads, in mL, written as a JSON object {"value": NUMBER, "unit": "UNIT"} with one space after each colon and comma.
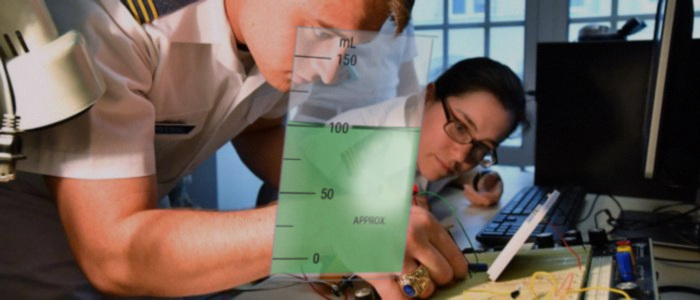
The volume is {"value": 100, "unit": "mL"}
